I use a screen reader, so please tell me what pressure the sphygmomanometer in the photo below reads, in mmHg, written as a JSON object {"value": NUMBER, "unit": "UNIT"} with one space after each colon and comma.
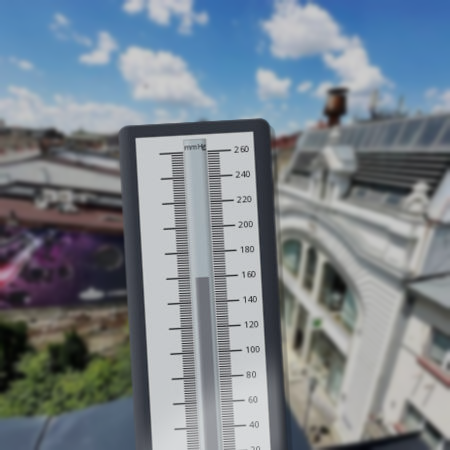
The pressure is {"value": 160, "unit": "mmHg"}
